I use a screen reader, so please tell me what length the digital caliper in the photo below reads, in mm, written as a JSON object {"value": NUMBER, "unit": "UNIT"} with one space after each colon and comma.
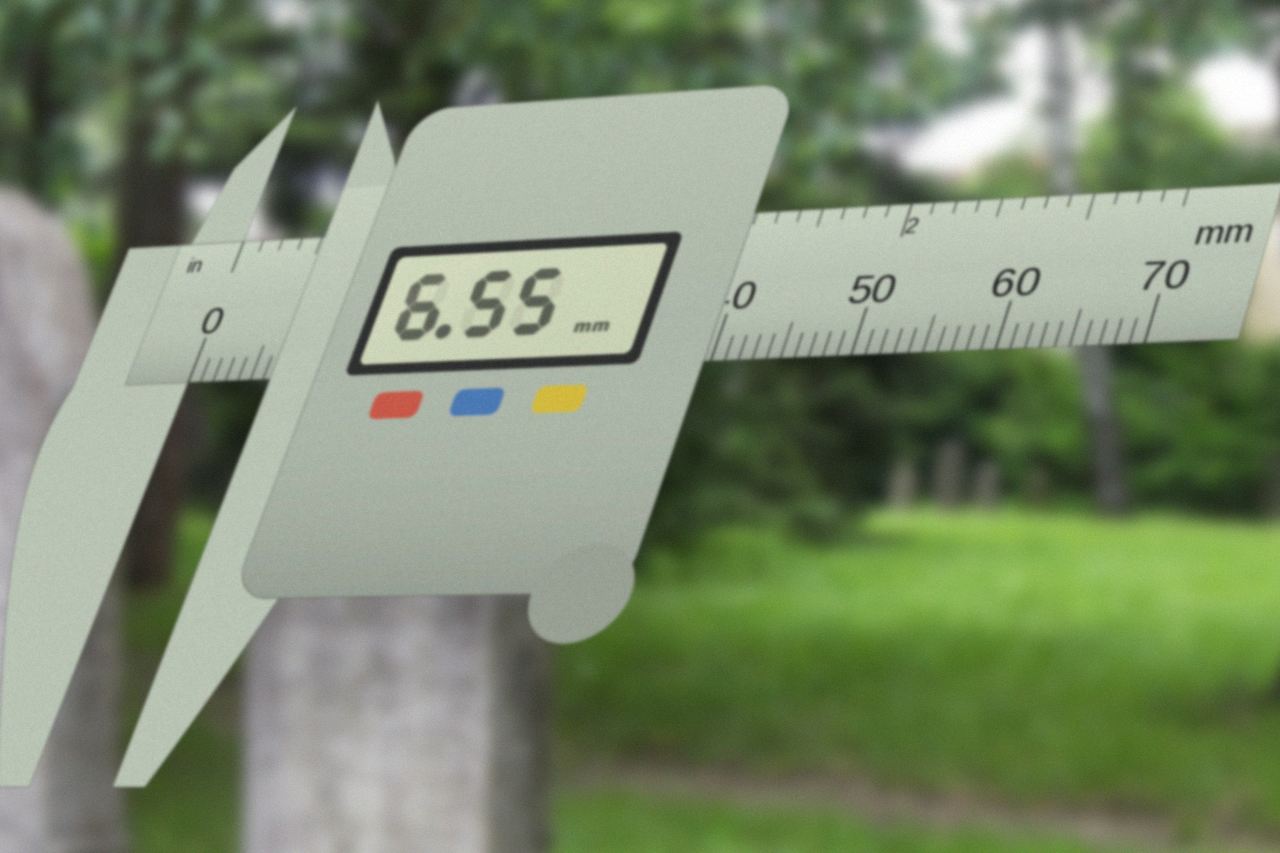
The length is {"value": 6.55, "unit": "mm"}
